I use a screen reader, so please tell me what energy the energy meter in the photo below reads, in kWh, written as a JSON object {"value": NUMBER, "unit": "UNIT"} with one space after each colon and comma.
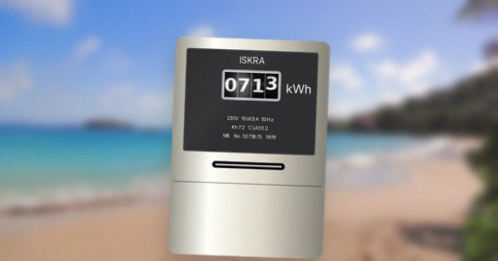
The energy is {"value": 713, "unit": "kWh"}
